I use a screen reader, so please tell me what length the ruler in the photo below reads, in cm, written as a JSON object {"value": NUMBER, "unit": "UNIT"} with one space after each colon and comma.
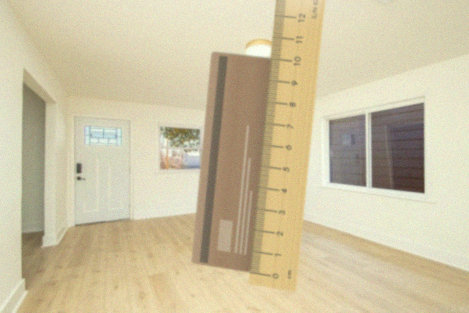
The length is {"value": 10, "unit": "cm"}
